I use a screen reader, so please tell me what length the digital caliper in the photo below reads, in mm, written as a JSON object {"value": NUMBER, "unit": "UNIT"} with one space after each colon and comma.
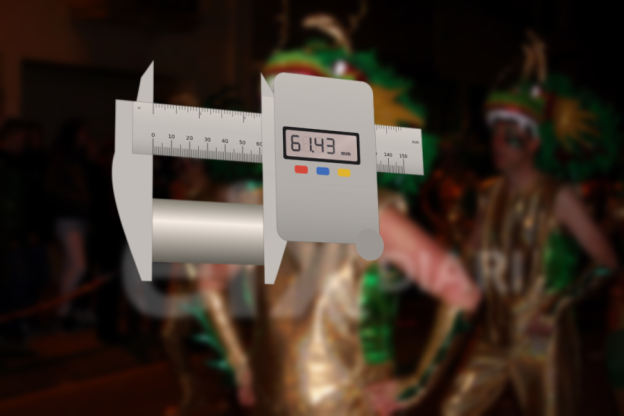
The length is {"value": 61.43, "unit": "mm"}
